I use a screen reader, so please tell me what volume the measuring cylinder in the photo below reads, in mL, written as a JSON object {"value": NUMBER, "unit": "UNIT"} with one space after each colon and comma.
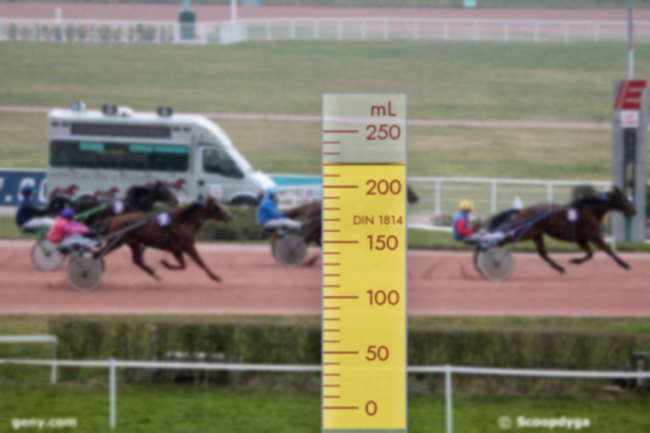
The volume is {"value": 220, "unit": "mL"}
